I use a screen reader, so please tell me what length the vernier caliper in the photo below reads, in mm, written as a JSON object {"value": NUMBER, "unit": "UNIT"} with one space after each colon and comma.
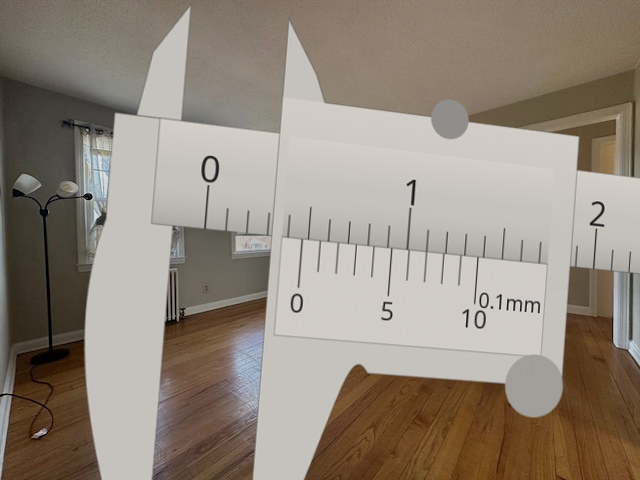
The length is {"value": 4.7, "unit": "mm"}
